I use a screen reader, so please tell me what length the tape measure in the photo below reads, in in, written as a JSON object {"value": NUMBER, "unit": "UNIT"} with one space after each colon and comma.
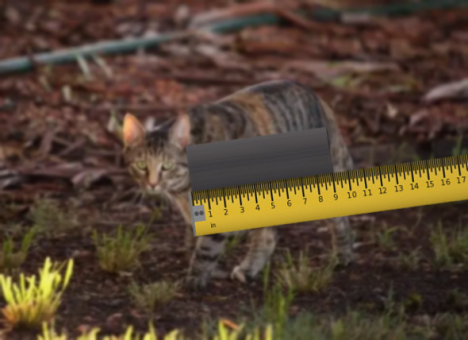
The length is {"value": 9, "unit": "in"}
